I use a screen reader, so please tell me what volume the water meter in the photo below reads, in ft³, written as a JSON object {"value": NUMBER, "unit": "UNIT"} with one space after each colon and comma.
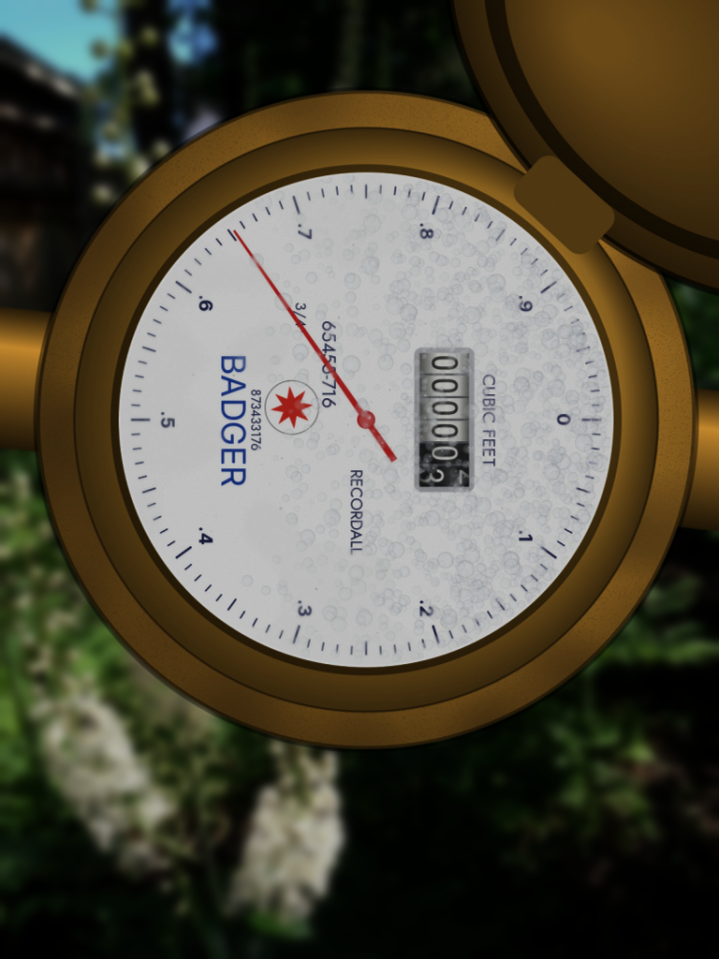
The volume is {"value": 2.65, "unit": "ft³"}
